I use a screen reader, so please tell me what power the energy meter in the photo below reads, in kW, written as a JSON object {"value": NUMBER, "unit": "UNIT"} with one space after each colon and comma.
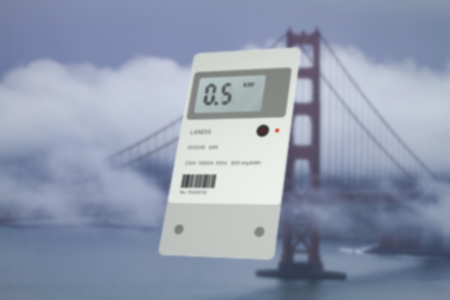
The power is {"value": 0.5, "unit": "kW"}
